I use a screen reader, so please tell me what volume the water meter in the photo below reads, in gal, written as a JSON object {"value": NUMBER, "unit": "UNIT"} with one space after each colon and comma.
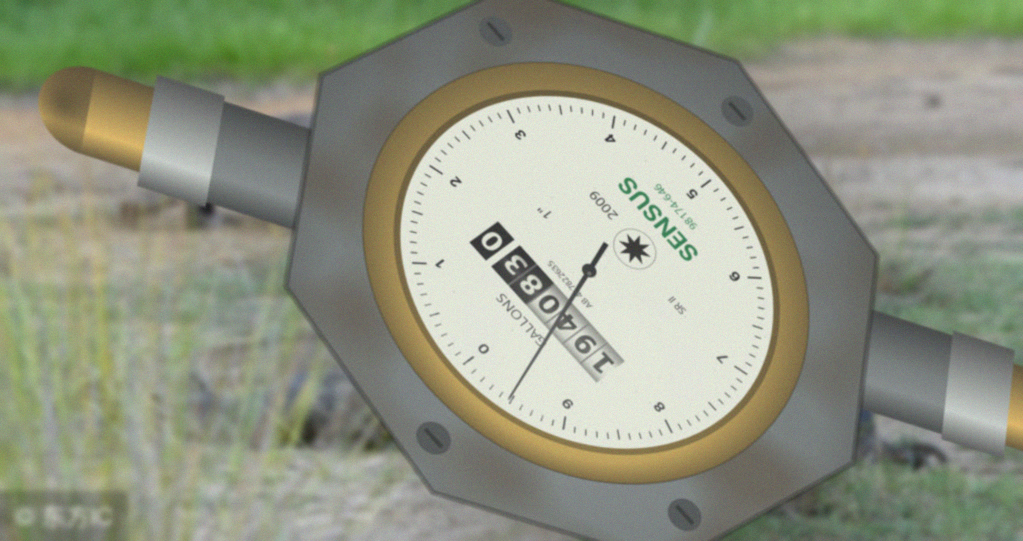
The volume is {"value": 1940829.5, "unit": "gal"}
